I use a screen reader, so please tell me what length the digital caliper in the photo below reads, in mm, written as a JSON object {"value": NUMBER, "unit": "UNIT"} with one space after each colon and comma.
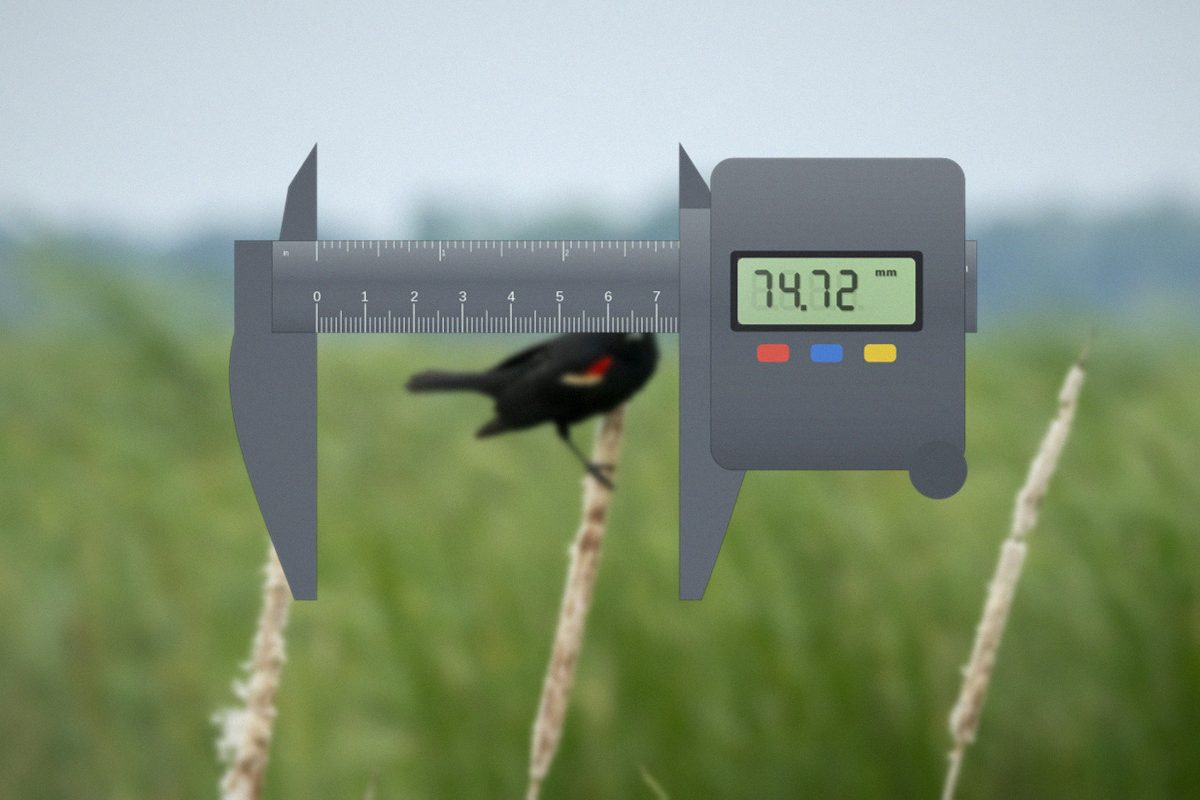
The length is {"value": 74.72, "unit": "mm"}
